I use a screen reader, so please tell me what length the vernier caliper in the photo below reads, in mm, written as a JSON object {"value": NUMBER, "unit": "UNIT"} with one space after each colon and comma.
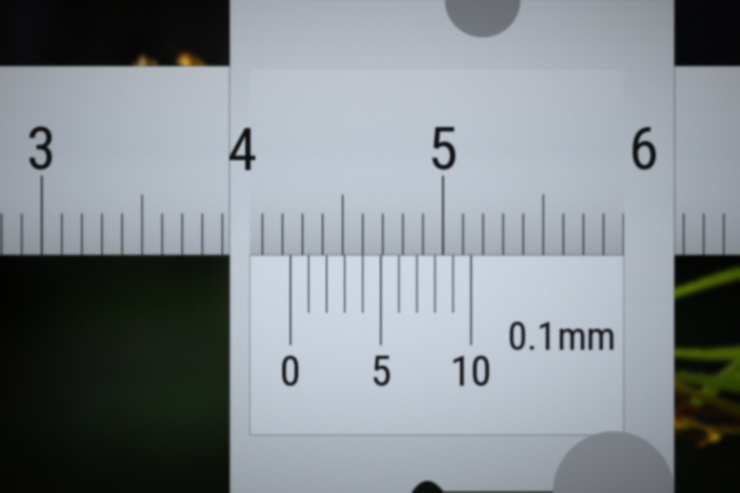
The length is {"value": 42.4, "unit": "mm"}
